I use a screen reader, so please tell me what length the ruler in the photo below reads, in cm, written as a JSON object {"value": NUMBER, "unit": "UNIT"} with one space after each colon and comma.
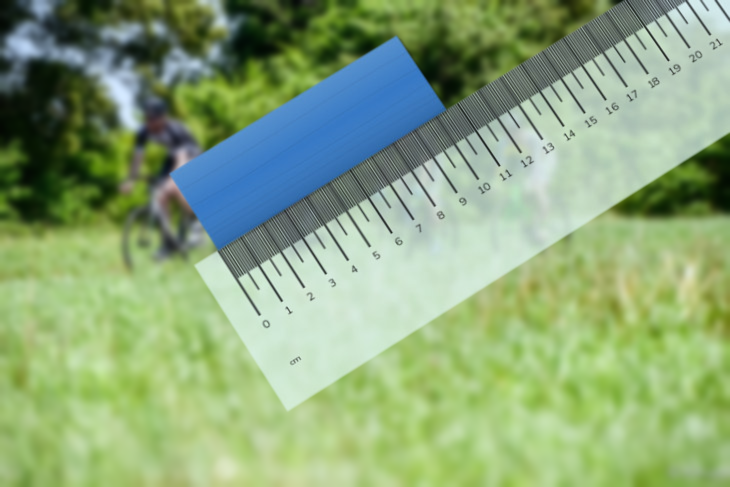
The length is {"value": 10.5, "unit": "cm"}
